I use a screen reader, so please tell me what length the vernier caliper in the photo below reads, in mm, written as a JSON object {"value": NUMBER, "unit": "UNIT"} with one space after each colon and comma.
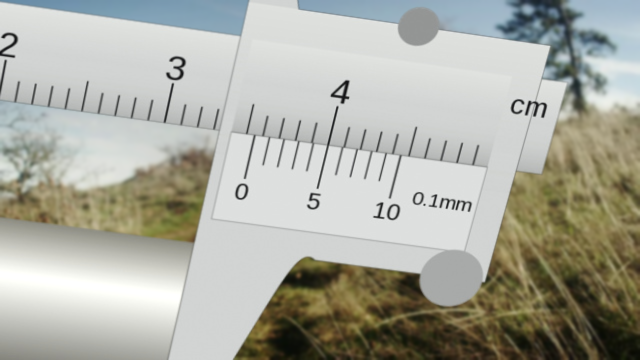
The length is {"value": 35.5, "unit": "mm"}
